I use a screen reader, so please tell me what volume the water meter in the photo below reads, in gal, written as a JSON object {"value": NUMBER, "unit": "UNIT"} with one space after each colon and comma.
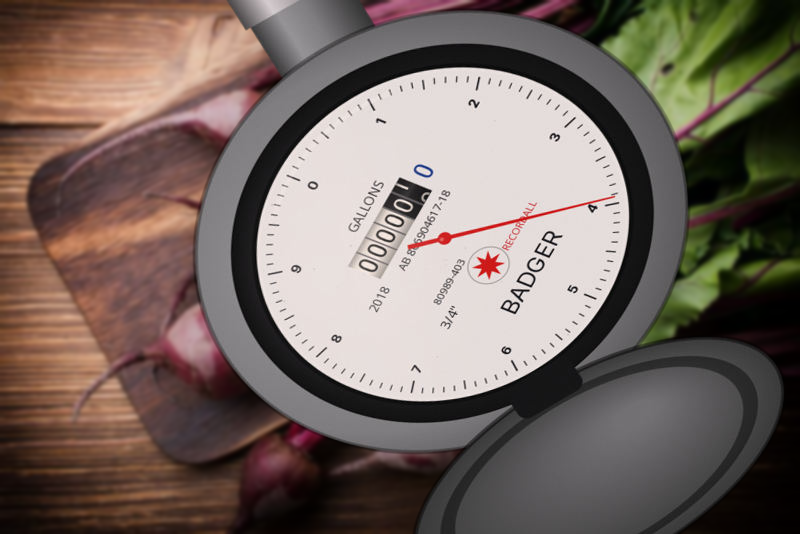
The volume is {"value": 13.9, "unit": "gal"}
